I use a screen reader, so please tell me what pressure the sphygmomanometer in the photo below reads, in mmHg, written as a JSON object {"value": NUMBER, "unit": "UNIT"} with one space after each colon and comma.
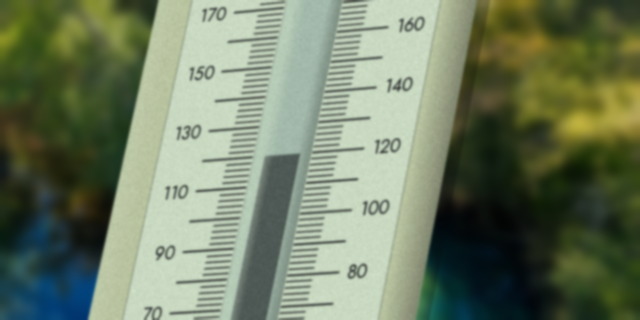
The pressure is {"value": 120, "unit": "mmHg"}
